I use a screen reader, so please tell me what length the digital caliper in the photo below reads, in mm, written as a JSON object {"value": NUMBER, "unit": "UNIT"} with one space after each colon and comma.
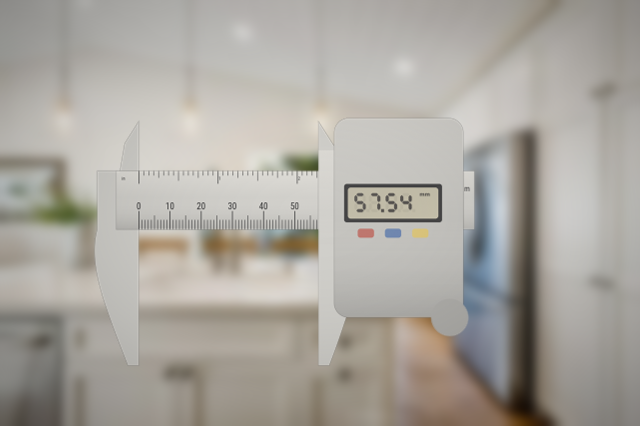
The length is {"value": 57.54, "unit": "mm"}
